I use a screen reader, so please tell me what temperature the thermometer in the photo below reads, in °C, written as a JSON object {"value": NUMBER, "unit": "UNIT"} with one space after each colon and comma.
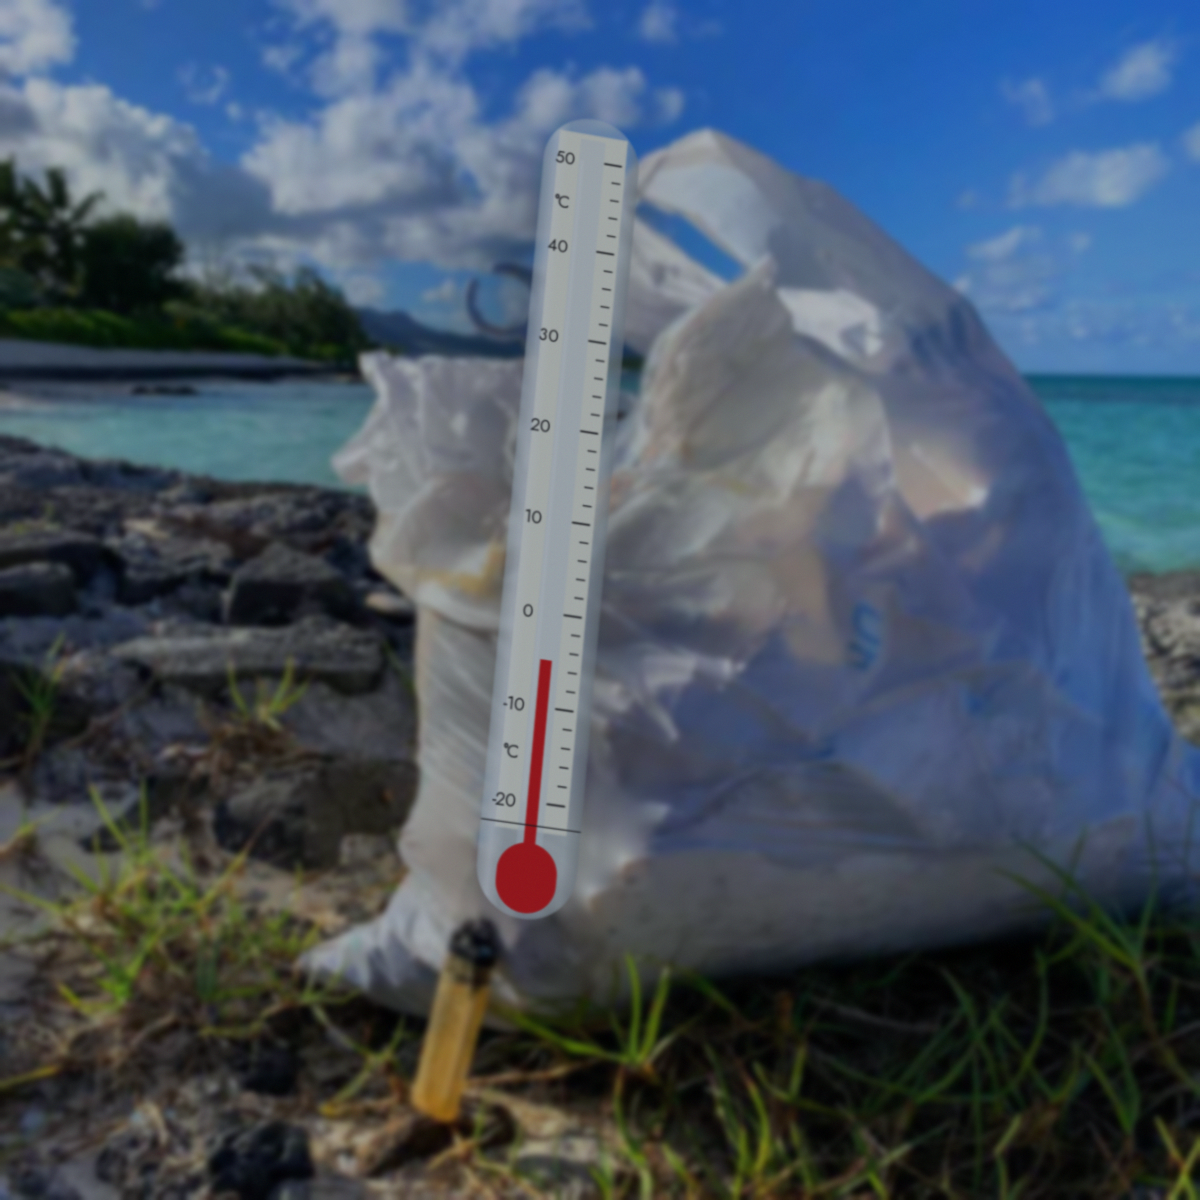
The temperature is {"value": -5, "unit": "°C"}
